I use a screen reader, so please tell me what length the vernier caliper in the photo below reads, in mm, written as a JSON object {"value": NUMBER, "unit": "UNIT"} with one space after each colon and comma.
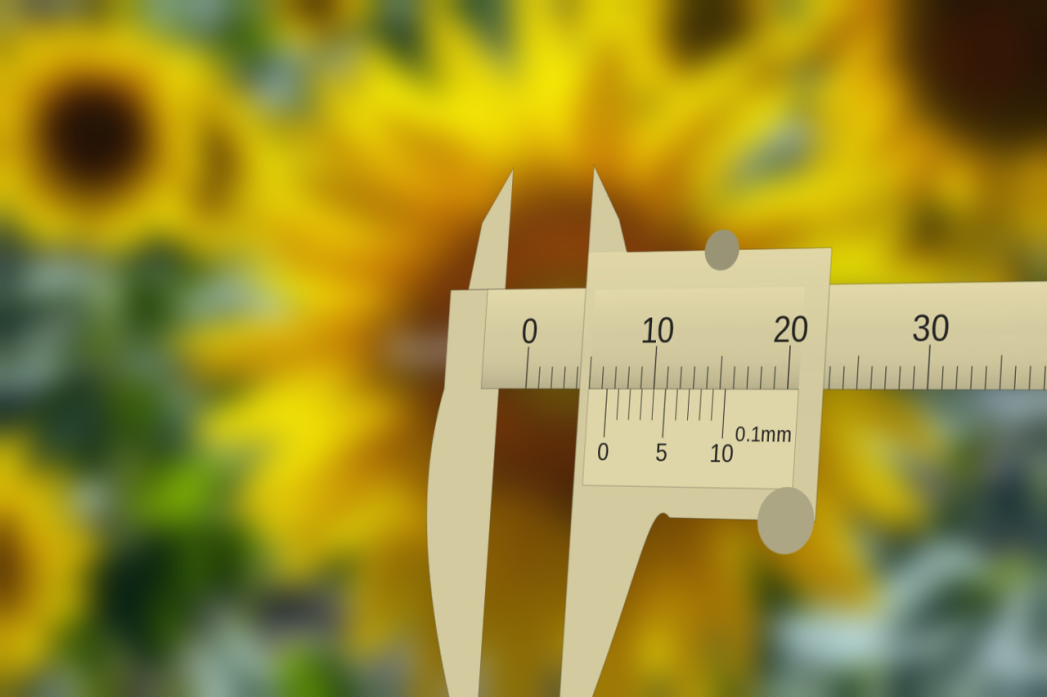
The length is {"value": 6.4, "unit": "mm"}
